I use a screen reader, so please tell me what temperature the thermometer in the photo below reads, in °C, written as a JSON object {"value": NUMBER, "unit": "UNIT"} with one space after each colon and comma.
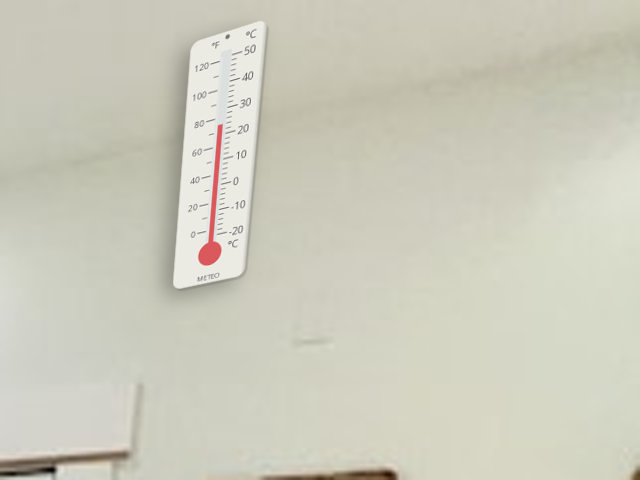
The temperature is {"value": 24, "unit": "°C"}
